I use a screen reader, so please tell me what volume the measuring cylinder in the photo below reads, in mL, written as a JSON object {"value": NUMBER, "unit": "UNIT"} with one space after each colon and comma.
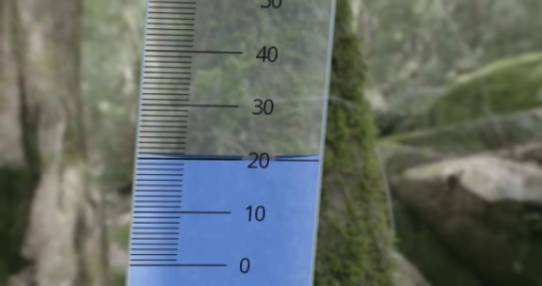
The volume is {"value": 20, "unit": "mL"}
